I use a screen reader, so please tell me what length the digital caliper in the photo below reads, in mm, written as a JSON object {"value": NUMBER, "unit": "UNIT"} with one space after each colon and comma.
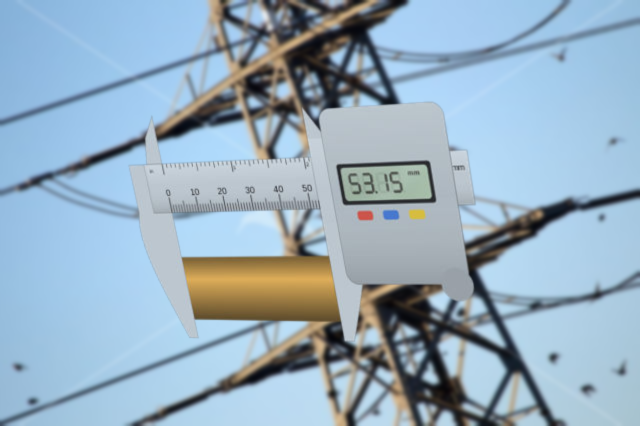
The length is {"value": 53.15, "unit": "mm"}
